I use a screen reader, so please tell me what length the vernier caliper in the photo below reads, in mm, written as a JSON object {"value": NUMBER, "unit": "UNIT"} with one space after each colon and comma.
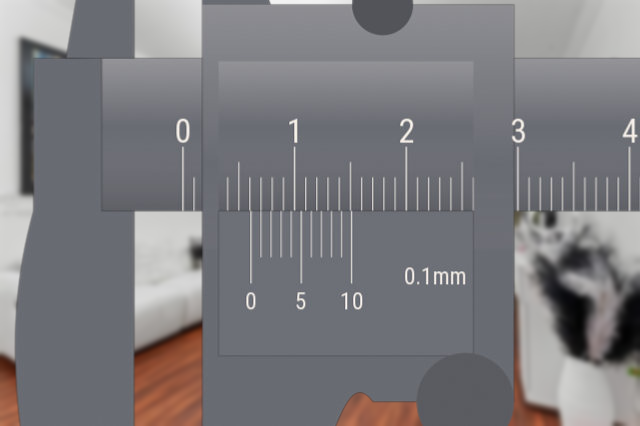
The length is {"value": 6.1, "unit": "mm"}
